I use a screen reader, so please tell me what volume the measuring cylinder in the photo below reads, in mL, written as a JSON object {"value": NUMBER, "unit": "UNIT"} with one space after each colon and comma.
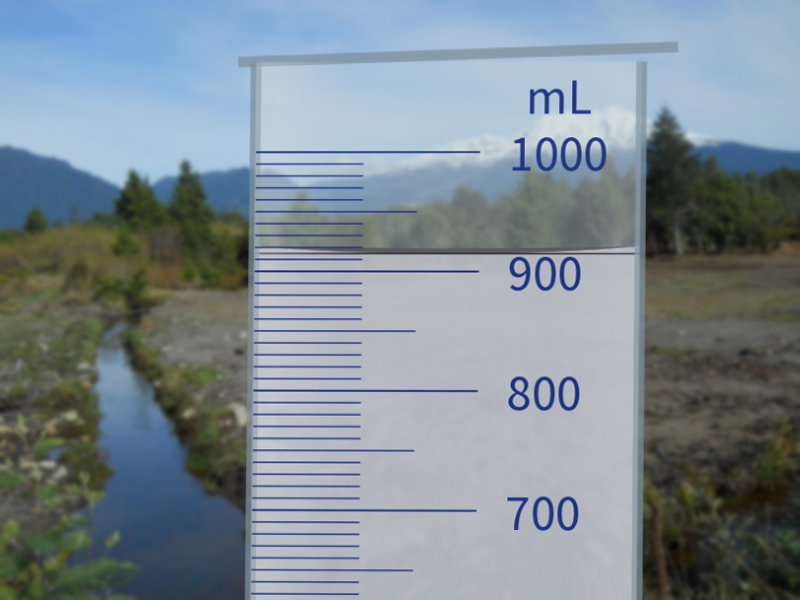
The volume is {"value": 915, "unit": "mL"}
